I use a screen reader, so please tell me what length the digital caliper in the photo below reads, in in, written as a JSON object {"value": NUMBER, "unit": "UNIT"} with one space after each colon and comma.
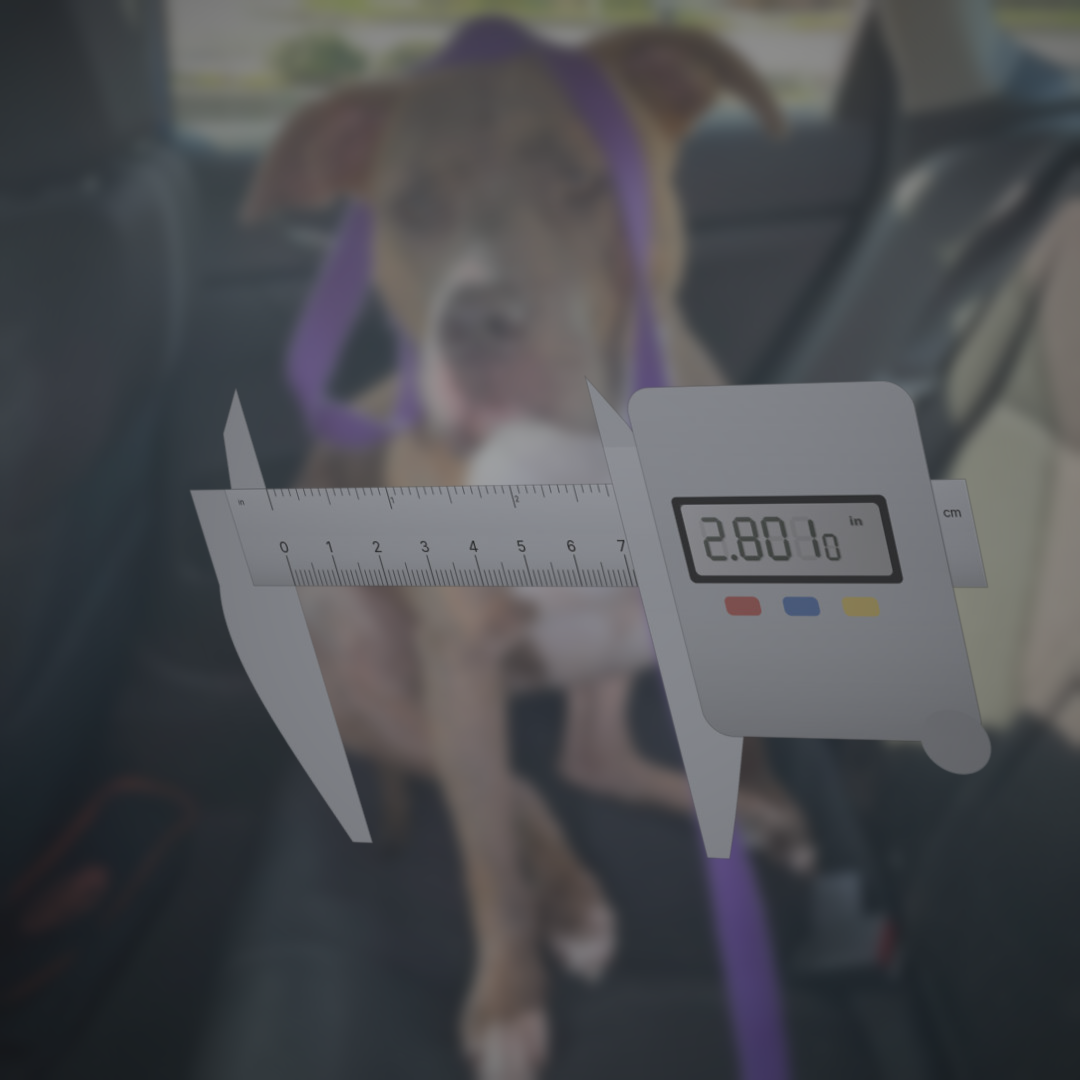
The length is {"value": 2.8010, "unit": "in"}
